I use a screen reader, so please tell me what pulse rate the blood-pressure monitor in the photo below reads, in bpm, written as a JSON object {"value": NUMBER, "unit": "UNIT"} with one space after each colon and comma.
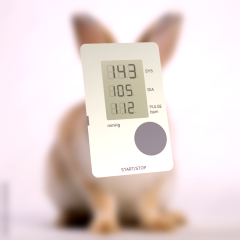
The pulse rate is {"value": 112, "unit": "bpm"}
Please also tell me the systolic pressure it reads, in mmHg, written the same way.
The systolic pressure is {"value": 143, "unit": "mmHg"}
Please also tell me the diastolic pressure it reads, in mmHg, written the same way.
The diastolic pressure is {"value": 105, "unit": "mmHg"}
